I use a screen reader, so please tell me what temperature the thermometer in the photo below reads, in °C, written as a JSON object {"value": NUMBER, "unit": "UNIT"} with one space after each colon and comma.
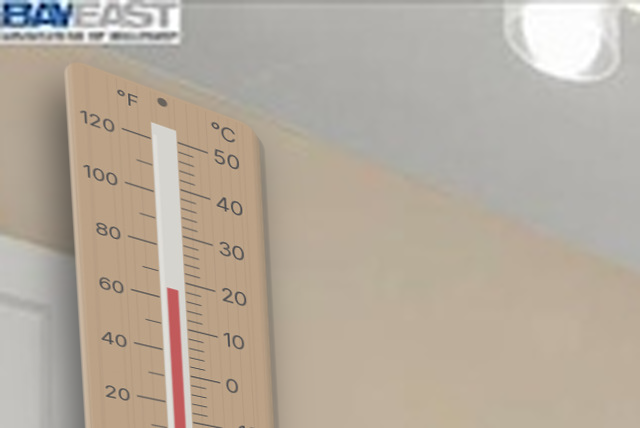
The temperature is {"value": 18, "unit": "°C"}
